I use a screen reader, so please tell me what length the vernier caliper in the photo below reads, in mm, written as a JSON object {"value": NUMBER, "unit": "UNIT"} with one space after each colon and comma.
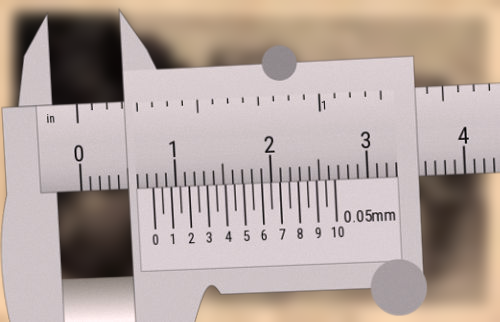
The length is {"value": 7.6, "unit": "mm"}
